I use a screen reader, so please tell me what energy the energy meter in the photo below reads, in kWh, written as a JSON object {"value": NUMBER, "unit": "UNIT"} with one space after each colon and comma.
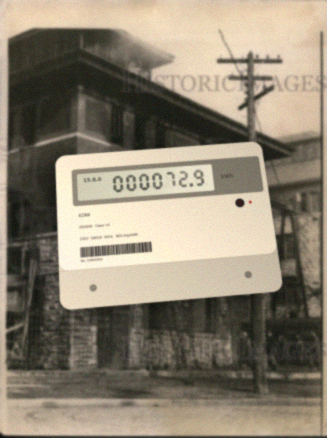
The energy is {"value": 72.9, "unit": "kWh"}
